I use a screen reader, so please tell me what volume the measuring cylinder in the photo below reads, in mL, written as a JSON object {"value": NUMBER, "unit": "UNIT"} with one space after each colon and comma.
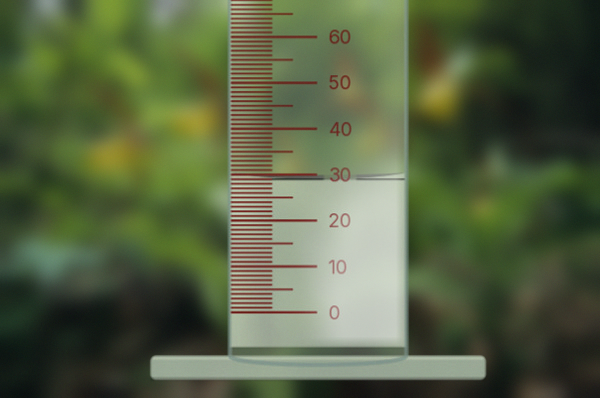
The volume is {"value": 29, "unit": "mL"}
